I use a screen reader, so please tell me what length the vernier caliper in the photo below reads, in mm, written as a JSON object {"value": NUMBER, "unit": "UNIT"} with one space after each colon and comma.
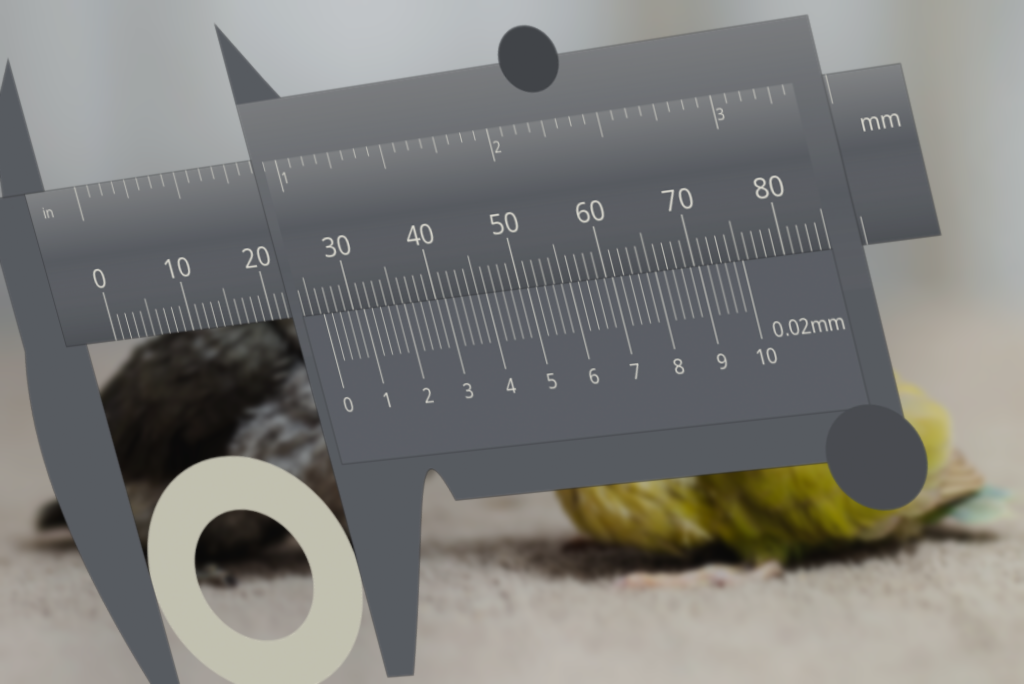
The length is {"value": 26.4, "unit": "mm"}
